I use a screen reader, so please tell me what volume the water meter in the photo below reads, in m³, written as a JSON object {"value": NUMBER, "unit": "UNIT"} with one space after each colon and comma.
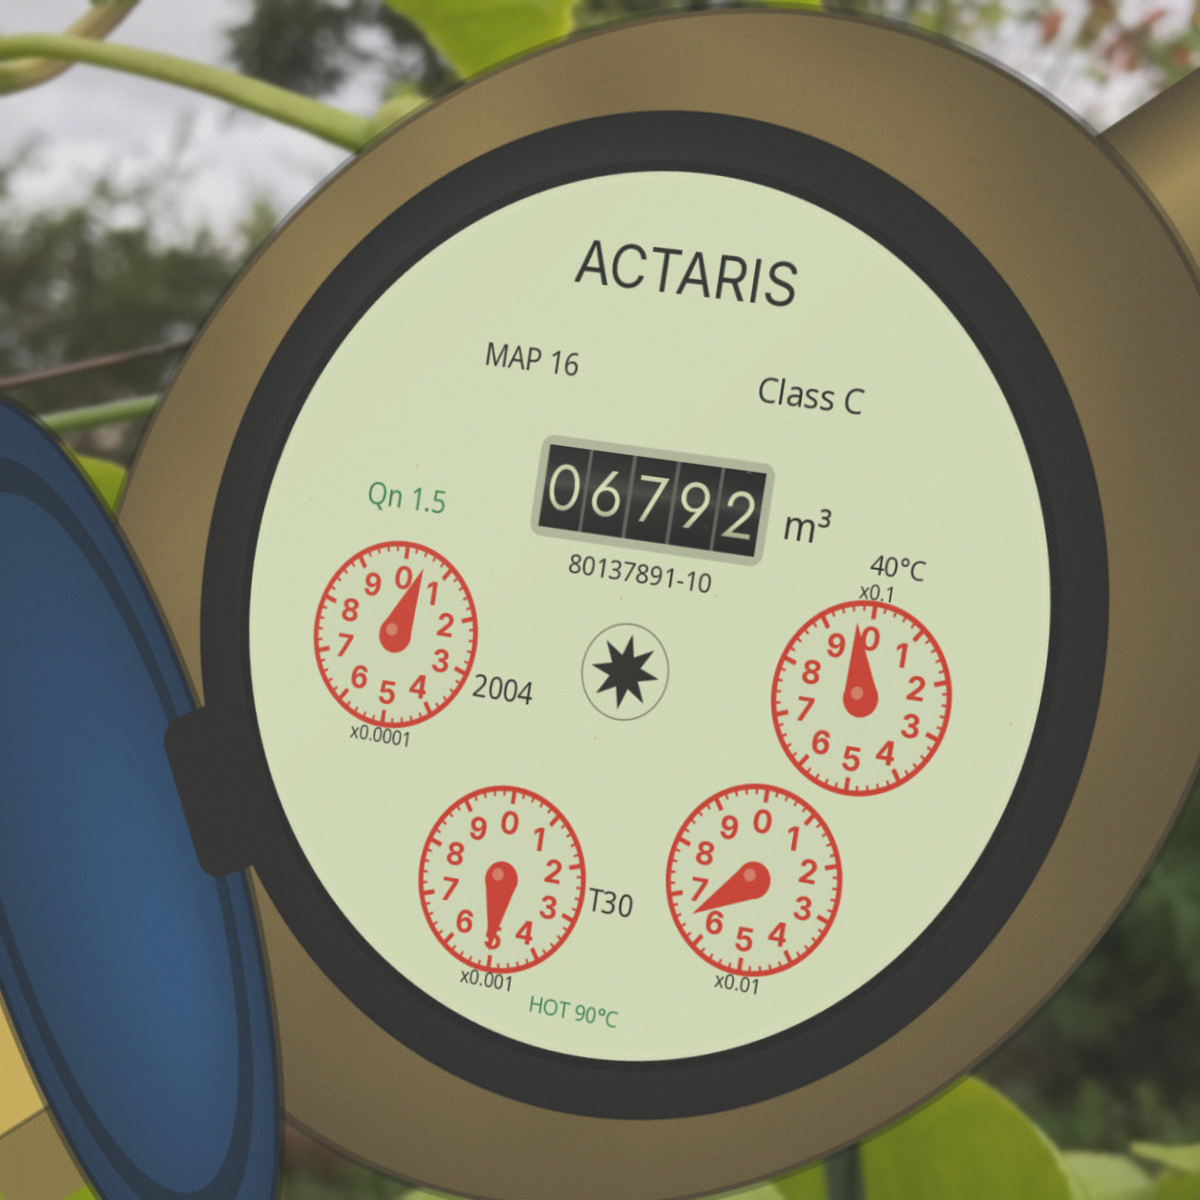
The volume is {"value": 6791.9650, "unit": "m³"}
